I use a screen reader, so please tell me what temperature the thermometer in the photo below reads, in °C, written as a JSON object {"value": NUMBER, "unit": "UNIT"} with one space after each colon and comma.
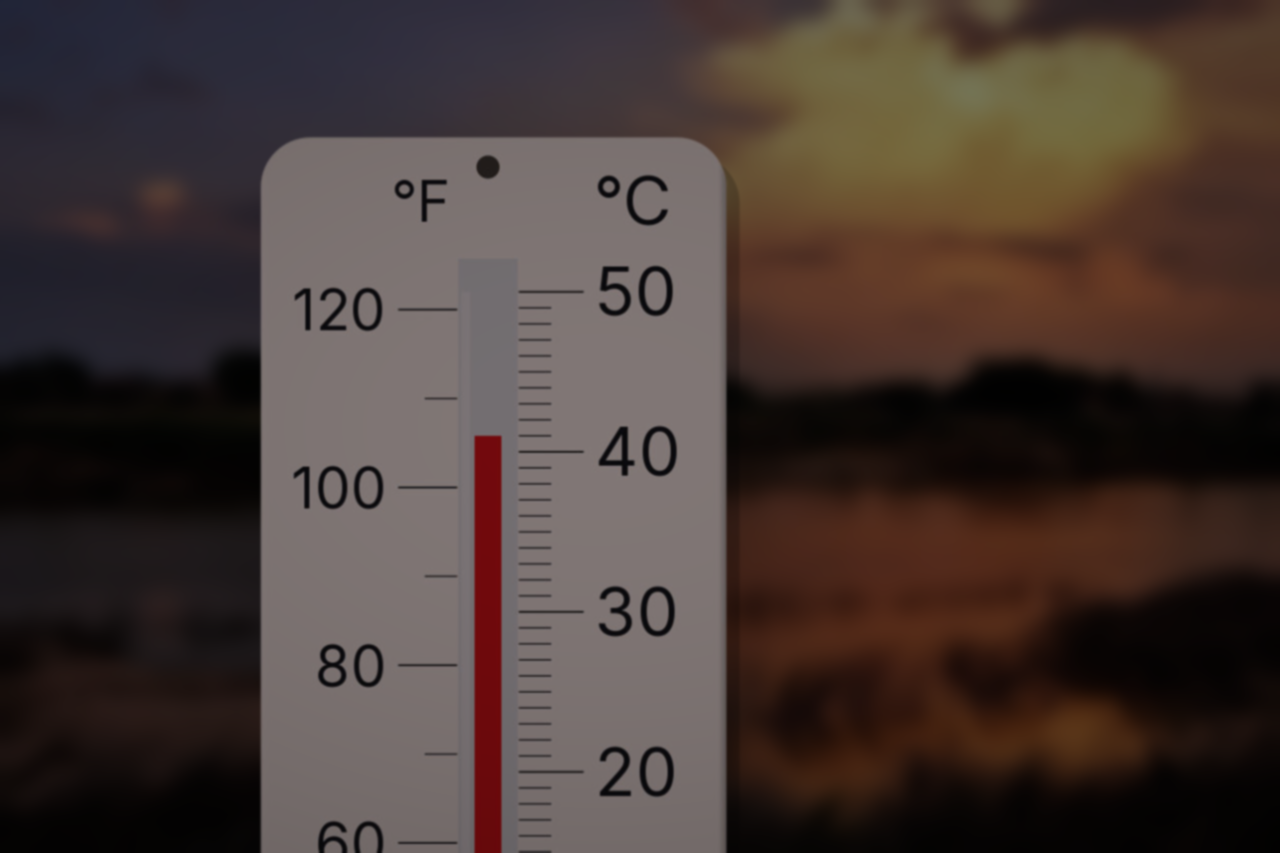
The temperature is {"value": 41, "unit": "°C"}
